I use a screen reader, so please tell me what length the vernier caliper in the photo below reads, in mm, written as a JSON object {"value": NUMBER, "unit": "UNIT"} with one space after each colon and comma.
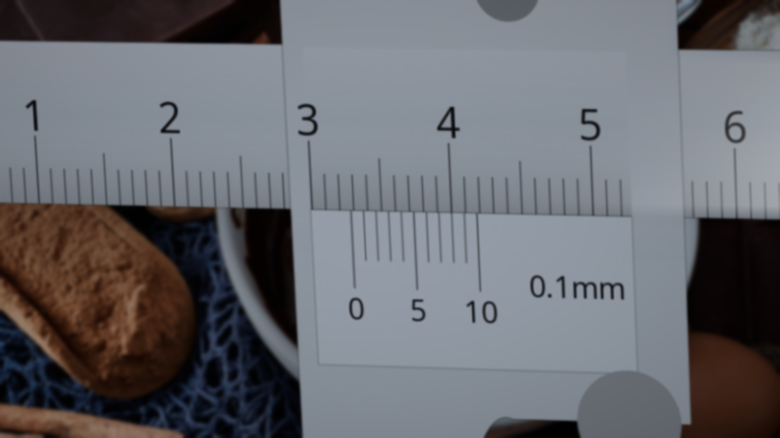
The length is {"value": 32.8, "unit": "mm"}
